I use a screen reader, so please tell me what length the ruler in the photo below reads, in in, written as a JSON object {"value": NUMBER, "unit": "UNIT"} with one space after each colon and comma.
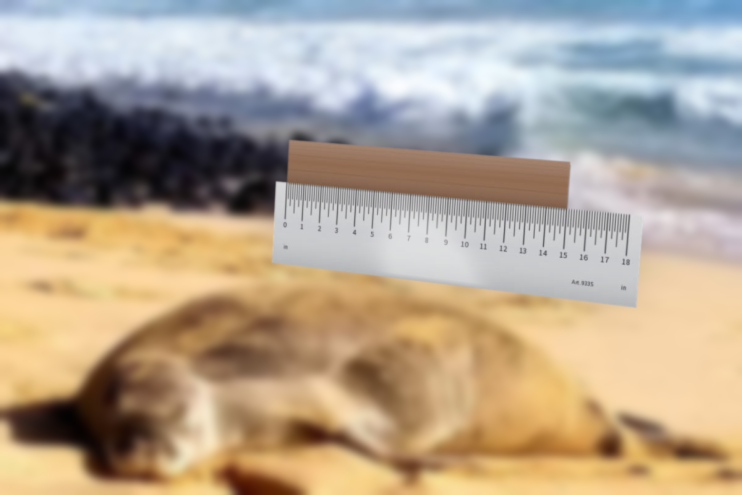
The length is {"value": 15, "unit": "in"}
